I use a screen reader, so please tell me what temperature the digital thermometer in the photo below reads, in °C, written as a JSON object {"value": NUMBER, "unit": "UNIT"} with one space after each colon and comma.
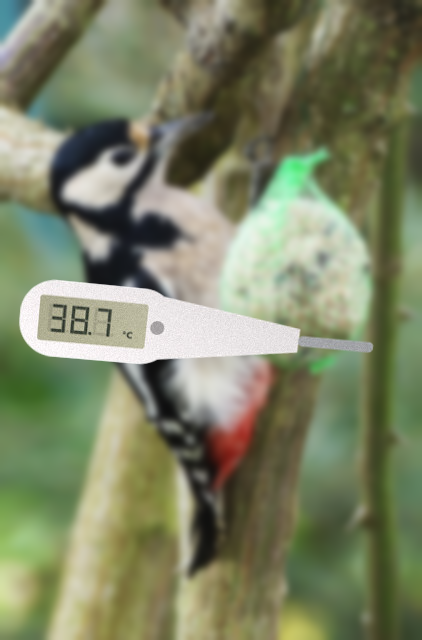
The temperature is {"value": 38.7, "unit": "°C"}
